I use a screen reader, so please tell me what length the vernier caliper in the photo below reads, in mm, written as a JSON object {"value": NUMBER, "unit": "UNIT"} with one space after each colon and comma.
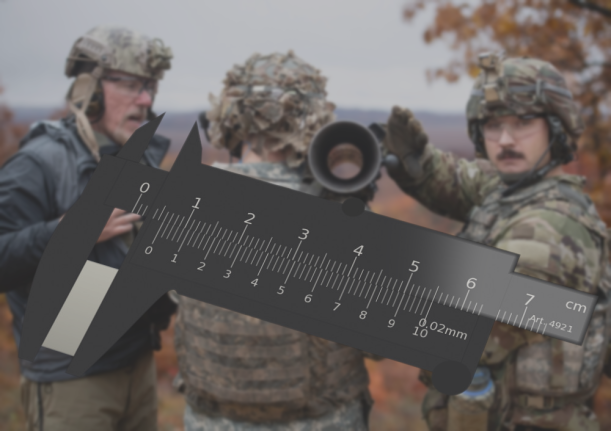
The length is {"value": 6.0, "unit": "mm"}
